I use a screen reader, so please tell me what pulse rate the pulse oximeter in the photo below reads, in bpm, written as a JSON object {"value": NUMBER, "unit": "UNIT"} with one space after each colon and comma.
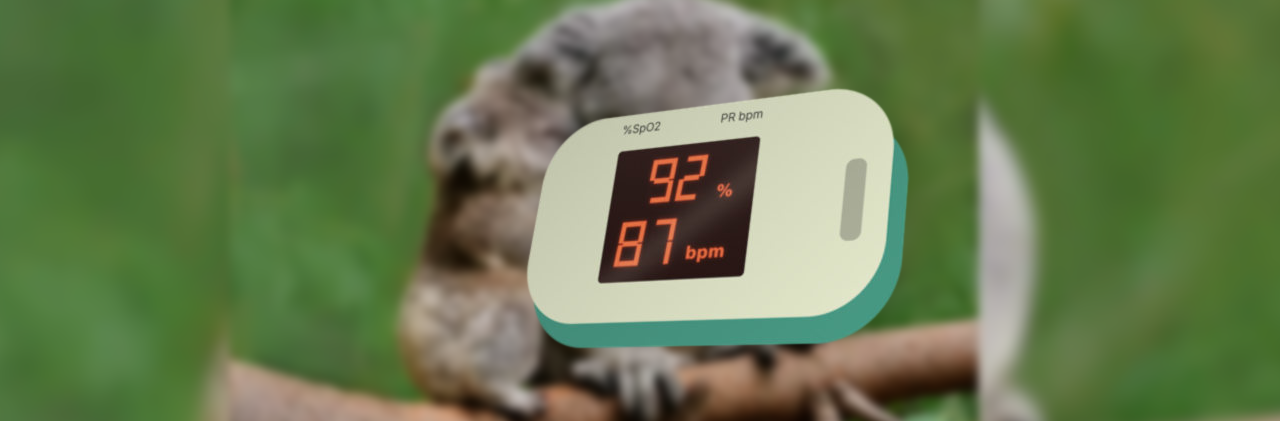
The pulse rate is {"value": 87, "unit": "bpm"}
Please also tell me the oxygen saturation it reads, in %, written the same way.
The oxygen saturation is {"value": 92, "unit": "%"}
